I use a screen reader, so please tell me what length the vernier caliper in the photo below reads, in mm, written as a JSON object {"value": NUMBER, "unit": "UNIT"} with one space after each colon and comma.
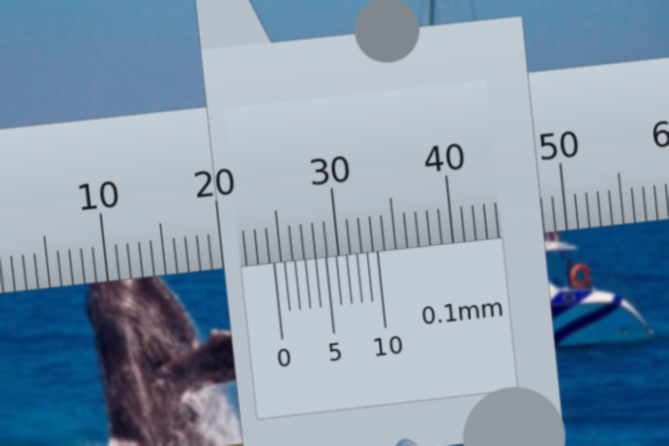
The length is {"value": 24.4, "unit": "mm"}
